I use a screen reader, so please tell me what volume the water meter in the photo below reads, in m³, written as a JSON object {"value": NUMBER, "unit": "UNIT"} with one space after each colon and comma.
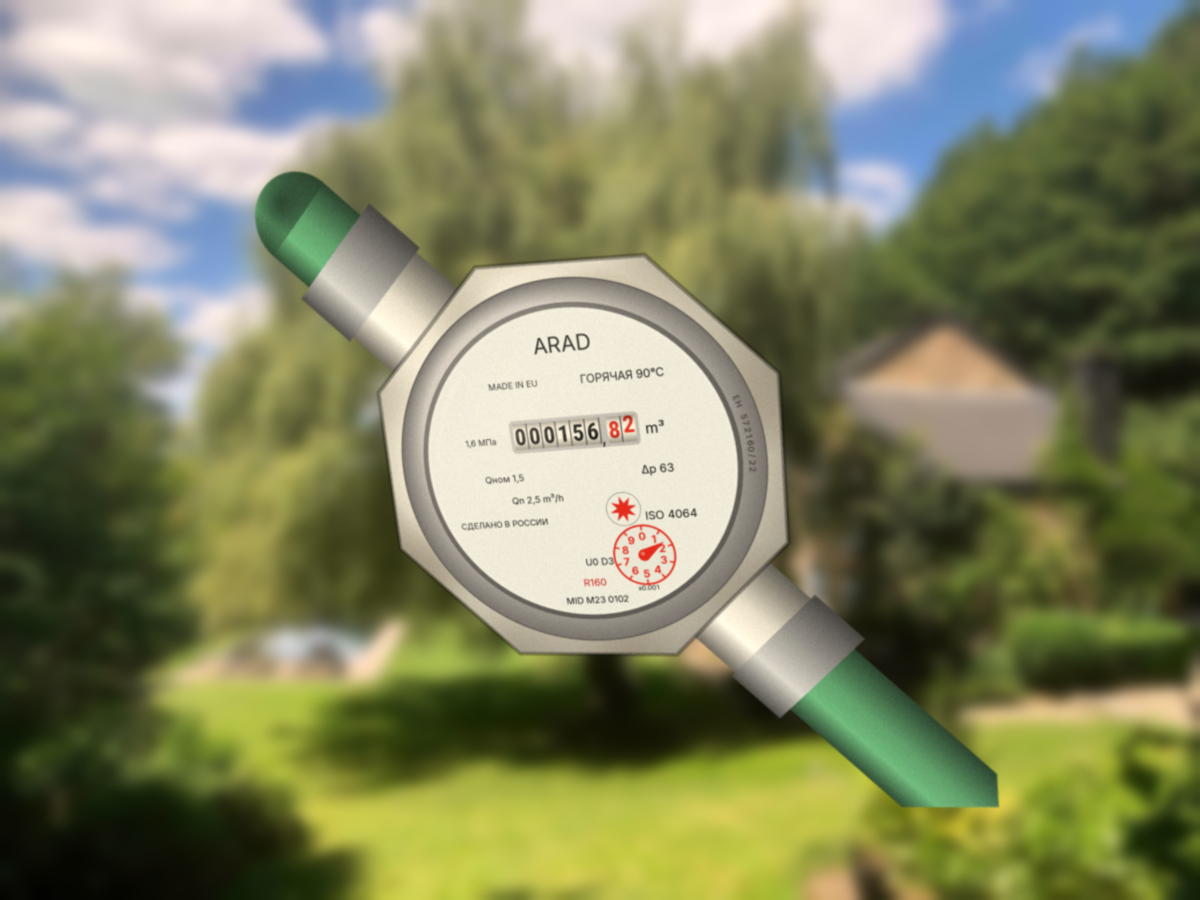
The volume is {"value": 156.821, "unit": "m³"}
